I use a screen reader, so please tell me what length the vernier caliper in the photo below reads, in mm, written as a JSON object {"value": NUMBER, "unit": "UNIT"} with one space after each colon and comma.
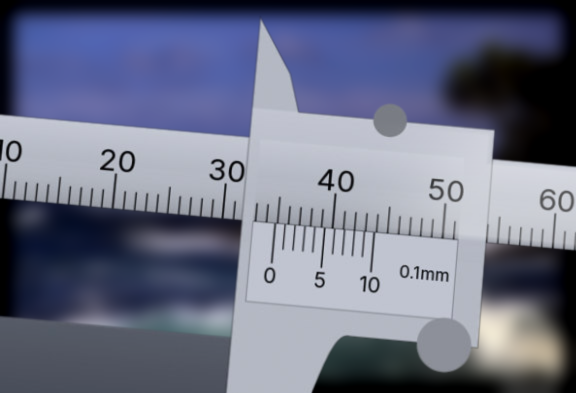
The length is {"value": 34.8, "unit": "mm"}
